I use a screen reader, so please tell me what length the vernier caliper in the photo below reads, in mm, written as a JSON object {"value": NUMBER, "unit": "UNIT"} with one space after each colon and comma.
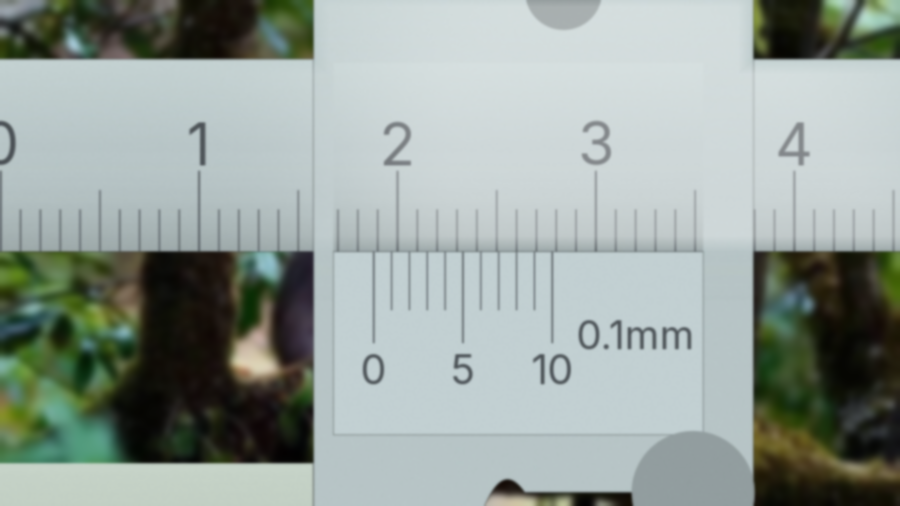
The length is {"value": 18.8, "unit": "mm"}
